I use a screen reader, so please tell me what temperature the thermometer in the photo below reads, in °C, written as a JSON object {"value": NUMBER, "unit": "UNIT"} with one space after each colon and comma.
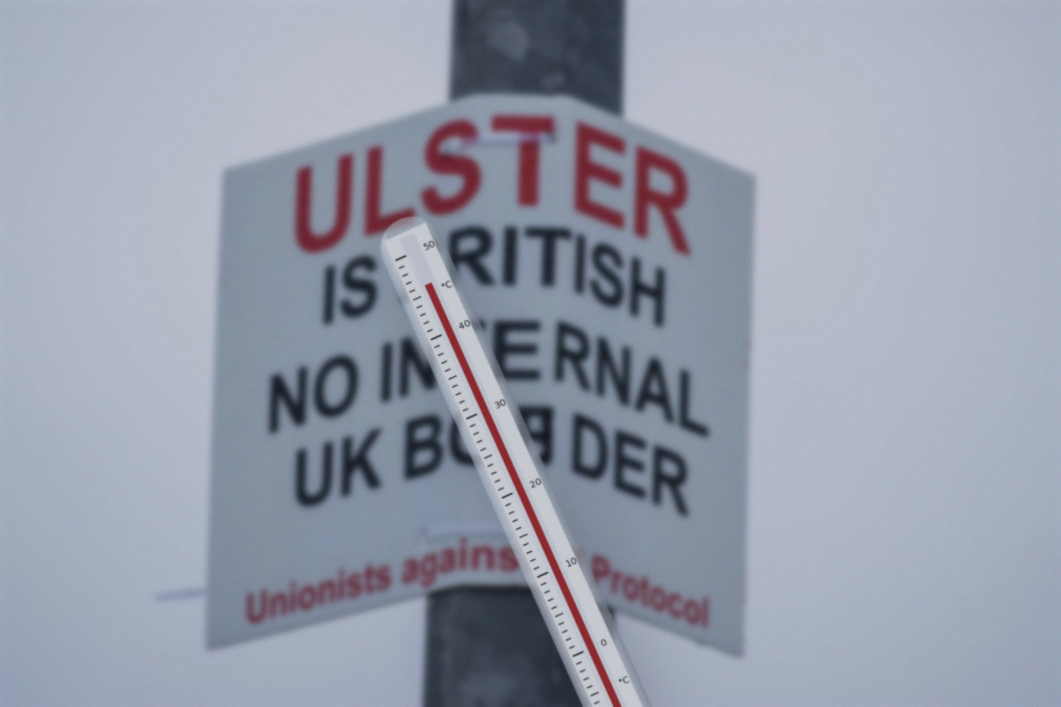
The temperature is {"value": 46, "unit": "°C"}
